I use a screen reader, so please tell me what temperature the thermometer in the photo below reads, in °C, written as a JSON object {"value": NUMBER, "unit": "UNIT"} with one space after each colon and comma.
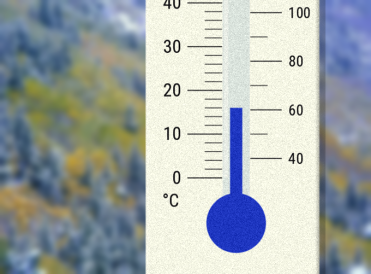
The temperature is {"value": 16, "unit": "°C"}
